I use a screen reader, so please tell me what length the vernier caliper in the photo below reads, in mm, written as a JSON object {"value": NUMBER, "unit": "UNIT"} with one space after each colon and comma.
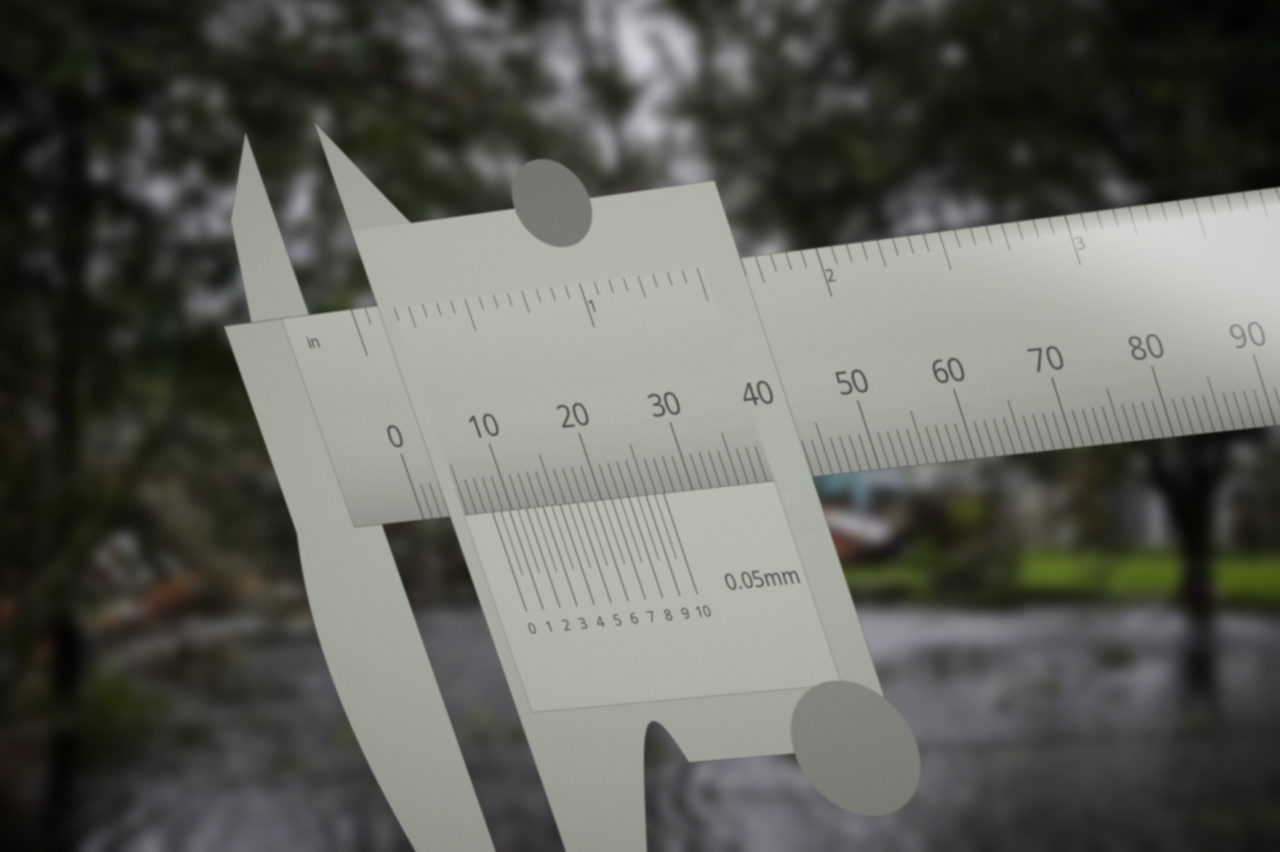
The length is {"value": 7.8, "unit": "mm"}
